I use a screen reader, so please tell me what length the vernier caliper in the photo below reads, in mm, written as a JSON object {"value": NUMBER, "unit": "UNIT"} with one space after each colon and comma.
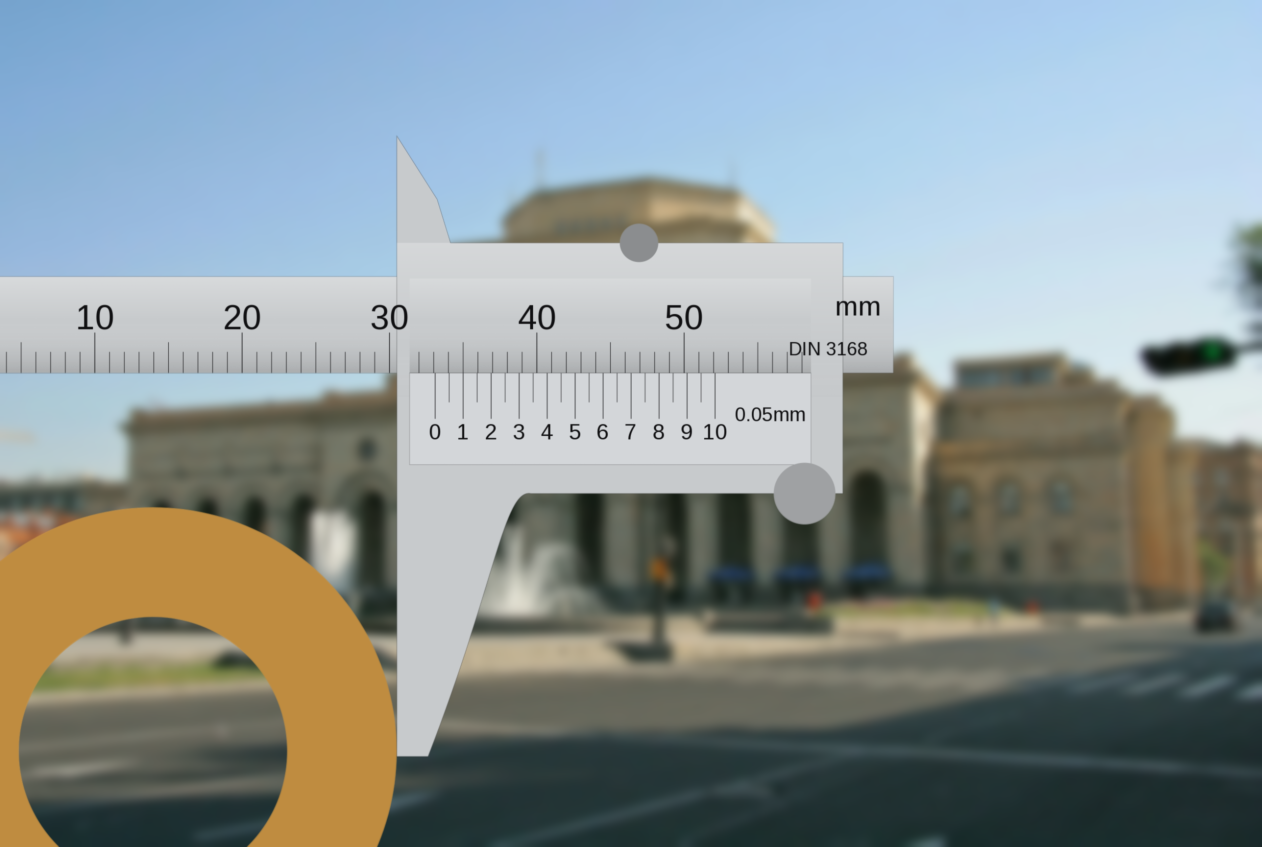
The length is {"value": 33.1, "unit": "mm"}
